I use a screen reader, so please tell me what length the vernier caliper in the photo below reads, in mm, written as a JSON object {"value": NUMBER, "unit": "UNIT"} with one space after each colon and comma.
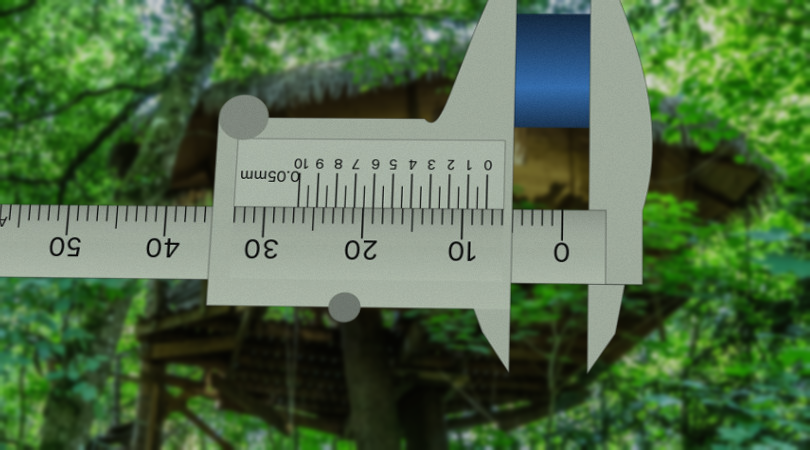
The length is {"value": 7.6, "unit": "mm"}
